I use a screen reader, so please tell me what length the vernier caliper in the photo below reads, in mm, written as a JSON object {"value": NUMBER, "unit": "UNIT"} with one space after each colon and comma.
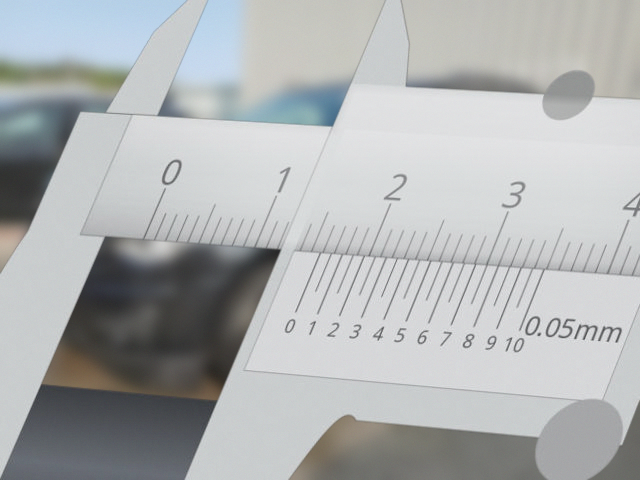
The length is {"value": 15.8, "unit": "mm"}
